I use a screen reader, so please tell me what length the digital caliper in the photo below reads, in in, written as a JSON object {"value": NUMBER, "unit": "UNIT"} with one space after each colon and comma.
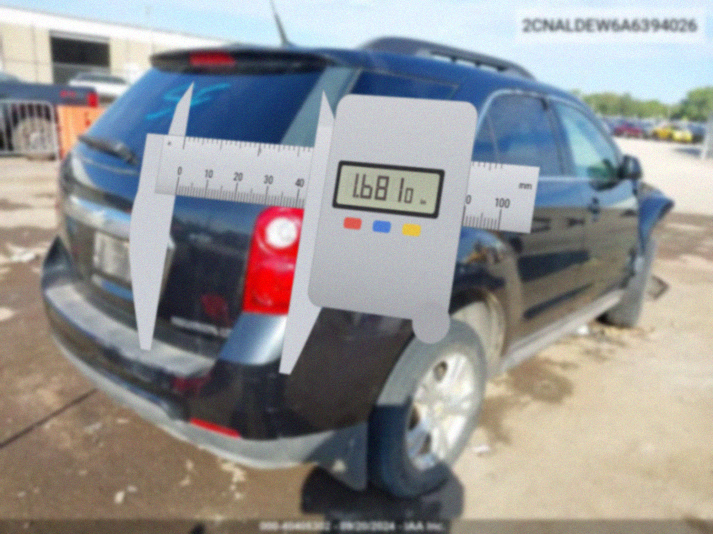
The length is {"value": 1.6810, "unit": "in"}
